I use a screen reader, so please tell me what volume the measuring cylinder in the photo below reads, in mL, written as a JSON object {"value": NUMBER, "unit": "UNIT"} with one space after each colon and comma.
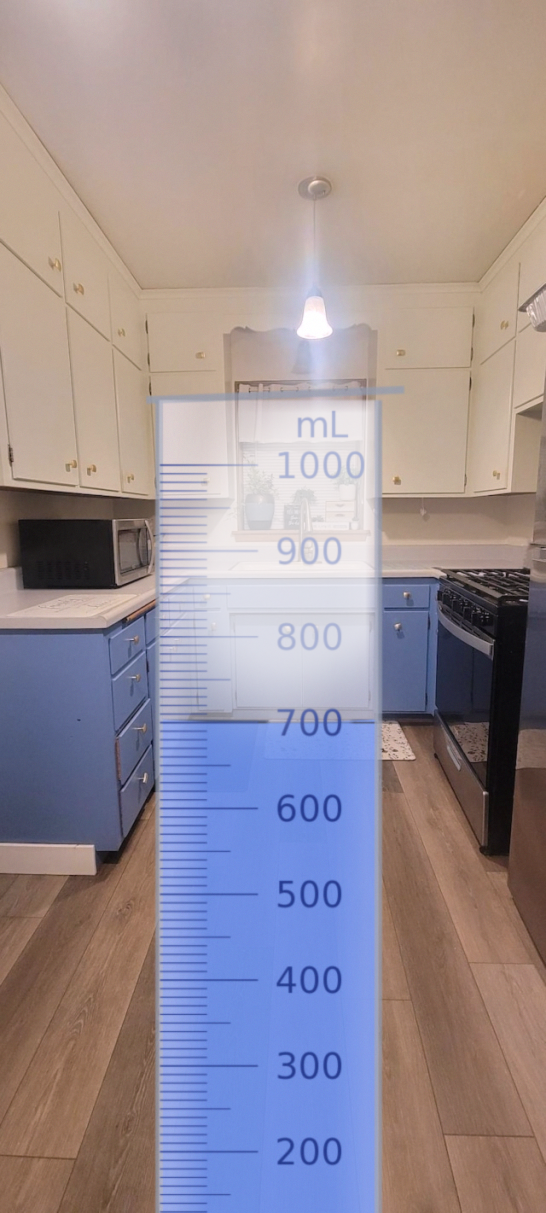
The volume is {"value": 700, "unit": "mL"}
